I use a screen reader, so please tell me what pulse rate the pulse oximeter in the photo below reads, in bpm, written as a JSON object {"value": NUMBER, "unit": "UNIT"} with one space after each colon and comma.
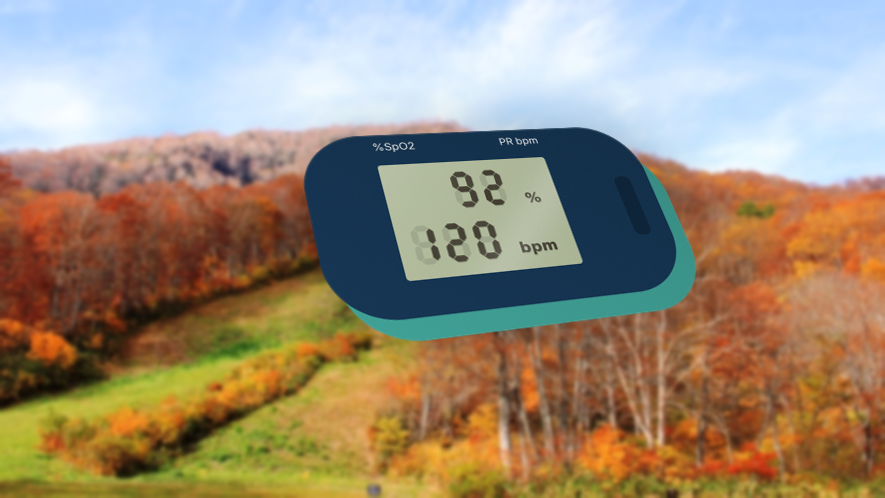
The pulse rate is {"value": 120, "unit": "bpm"}
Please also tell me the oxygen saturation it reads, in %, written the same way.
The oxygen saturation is {"value": 92, "unit": "%"}
